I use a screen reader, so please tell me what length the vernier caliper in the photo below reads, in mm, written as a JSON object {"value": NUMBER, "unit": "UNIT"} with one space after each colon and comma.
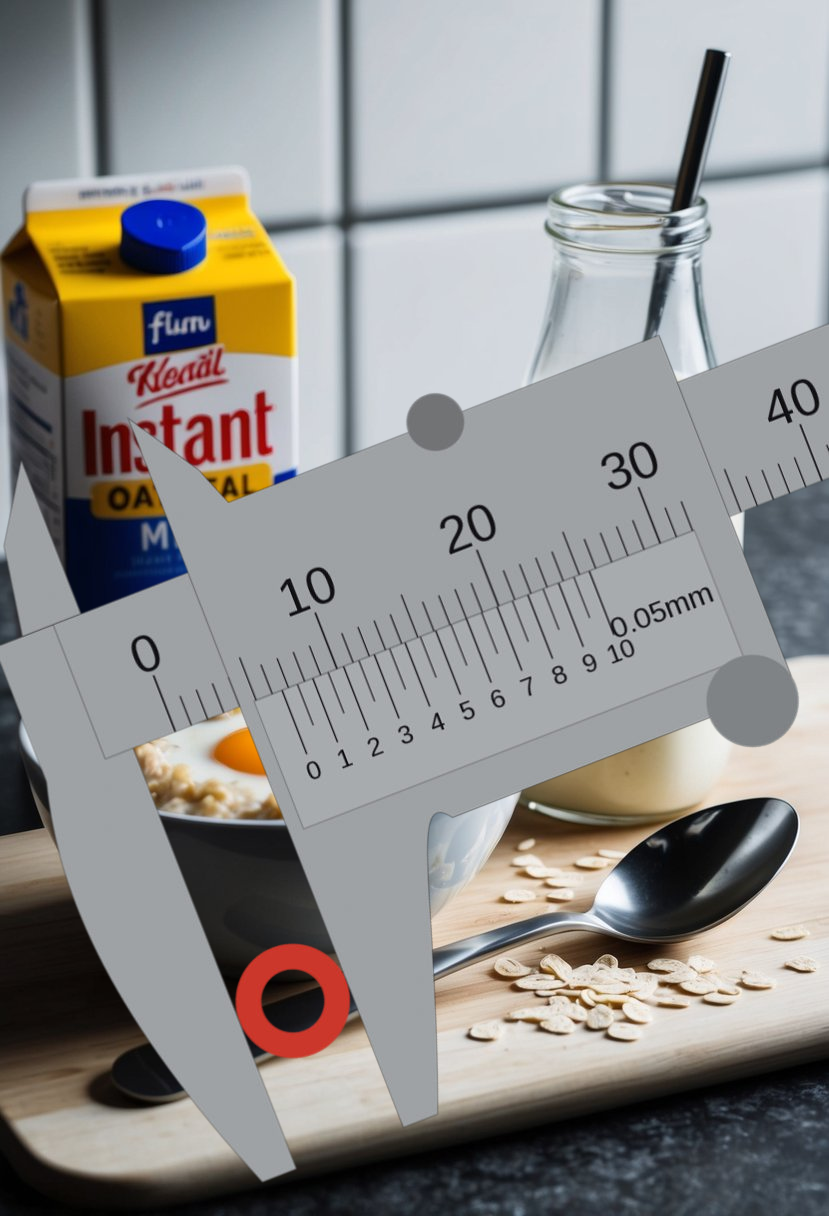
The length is {"value": 6.6, "unit": "mm"}
